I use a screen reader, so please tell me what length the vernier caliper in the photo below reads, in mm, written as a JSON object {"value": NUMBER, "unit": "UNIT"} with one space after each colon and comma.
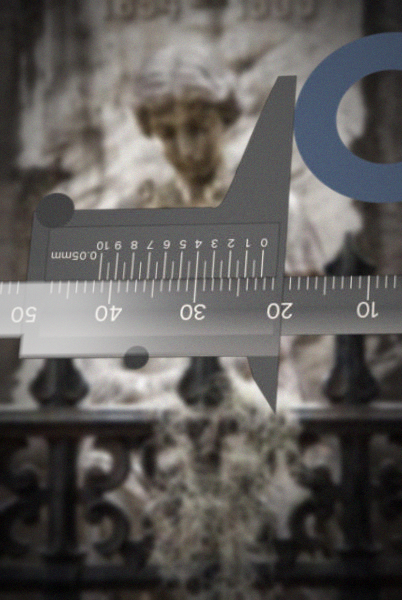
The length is {"value": 22.4, "unit": "mm"}
